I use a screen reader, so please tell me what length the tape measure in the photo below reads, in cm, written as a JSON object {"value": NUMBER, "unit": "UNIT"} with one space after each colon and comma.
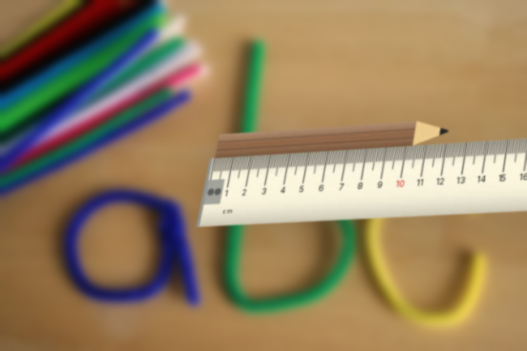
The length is {"value": 12, "unit": "cm"}
